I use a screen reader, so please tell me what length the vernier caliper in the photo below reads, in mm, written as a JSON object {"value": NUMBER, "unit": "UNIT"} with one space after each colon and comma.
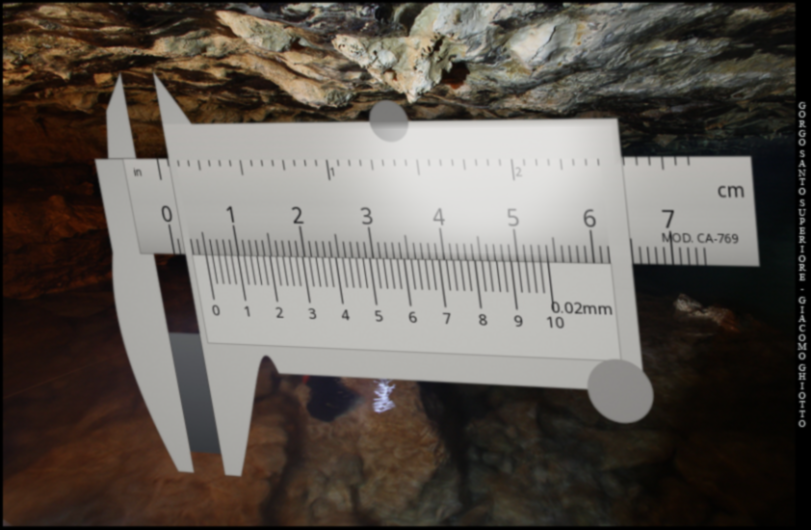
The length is {"value": 5.0, "unit": "mm"}
